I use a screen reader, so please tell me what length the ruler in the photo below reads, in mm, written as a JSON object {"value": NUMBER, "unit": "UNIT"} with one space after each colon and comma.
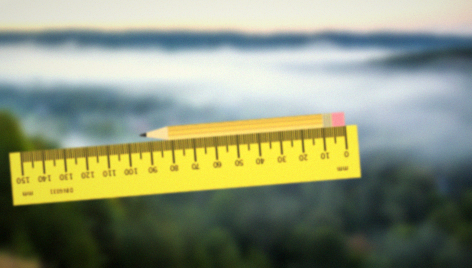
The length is {"value": 95, "unit": "mm"}
